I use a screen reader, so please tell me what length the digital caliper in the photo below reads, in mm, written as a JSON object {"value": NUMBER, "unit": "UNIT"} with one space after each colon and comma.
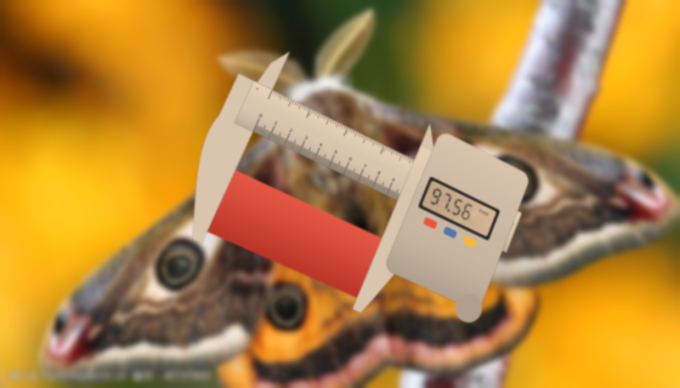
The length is {"value": 97.56, "unit": "mm"}
